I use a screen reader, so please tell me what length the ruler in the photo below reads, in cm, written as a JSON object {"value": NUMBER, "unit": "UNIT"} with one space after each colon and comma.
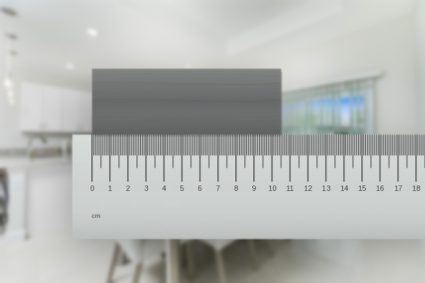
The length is {"value": 10.5, "unit": "cm"}
